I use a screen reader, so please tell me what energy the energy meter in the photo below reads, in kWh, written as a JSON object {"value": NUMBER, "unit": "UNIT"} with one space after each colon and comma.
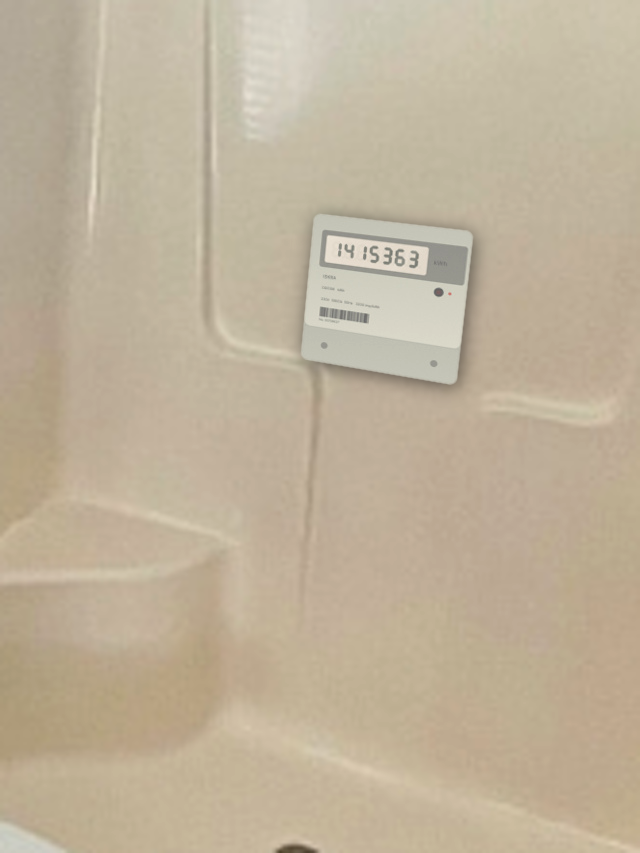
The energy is {"value": 1415363, "unit": "kWh"}
